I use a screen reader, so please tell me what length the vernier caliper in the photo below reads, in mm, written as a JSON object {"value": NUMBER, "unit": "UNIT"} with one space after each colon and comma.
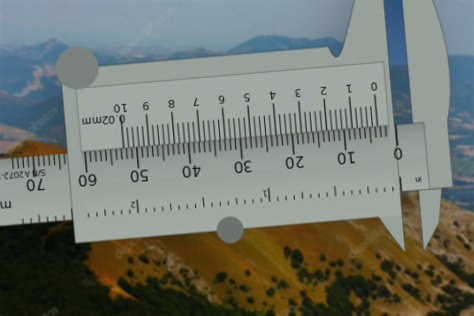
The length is {"value": 3.5, "unit": "mm"}
